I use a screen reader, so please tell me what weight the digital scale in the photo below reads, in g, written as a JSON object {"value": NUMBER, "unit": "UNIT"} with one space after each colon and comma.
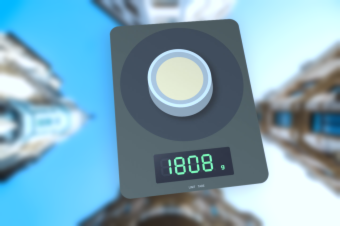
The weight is {"value": 1808, "unit": "g"}
